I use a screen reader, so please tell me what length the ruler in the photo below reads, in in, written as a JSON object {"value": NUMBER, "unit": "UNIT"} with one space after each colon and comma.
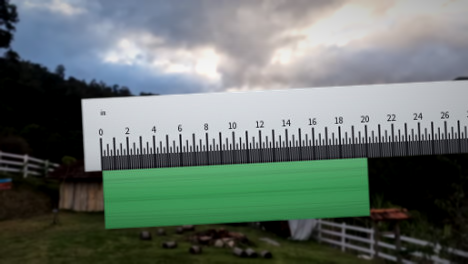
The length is {"value": 20, "unit": "in"}
